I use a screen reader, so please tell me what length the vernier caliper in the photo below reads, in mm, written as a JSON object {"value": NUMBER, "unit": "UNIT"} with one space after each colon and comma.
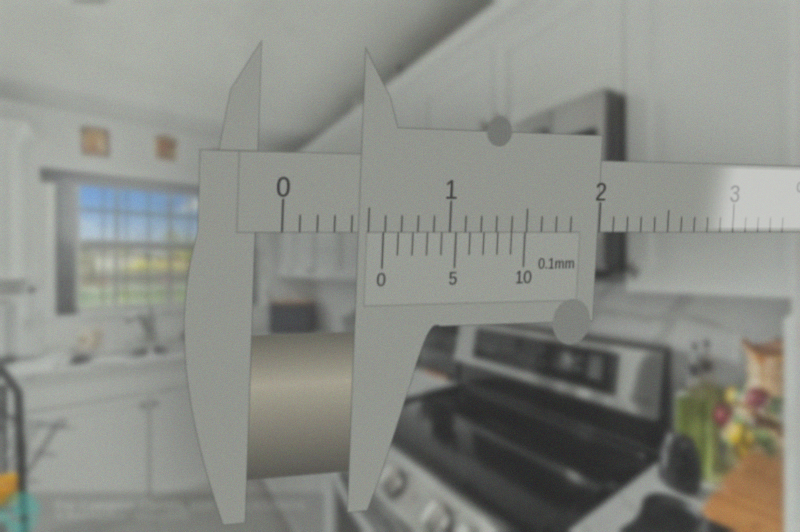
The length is {"value": 5.9, "unit": "mm"}
